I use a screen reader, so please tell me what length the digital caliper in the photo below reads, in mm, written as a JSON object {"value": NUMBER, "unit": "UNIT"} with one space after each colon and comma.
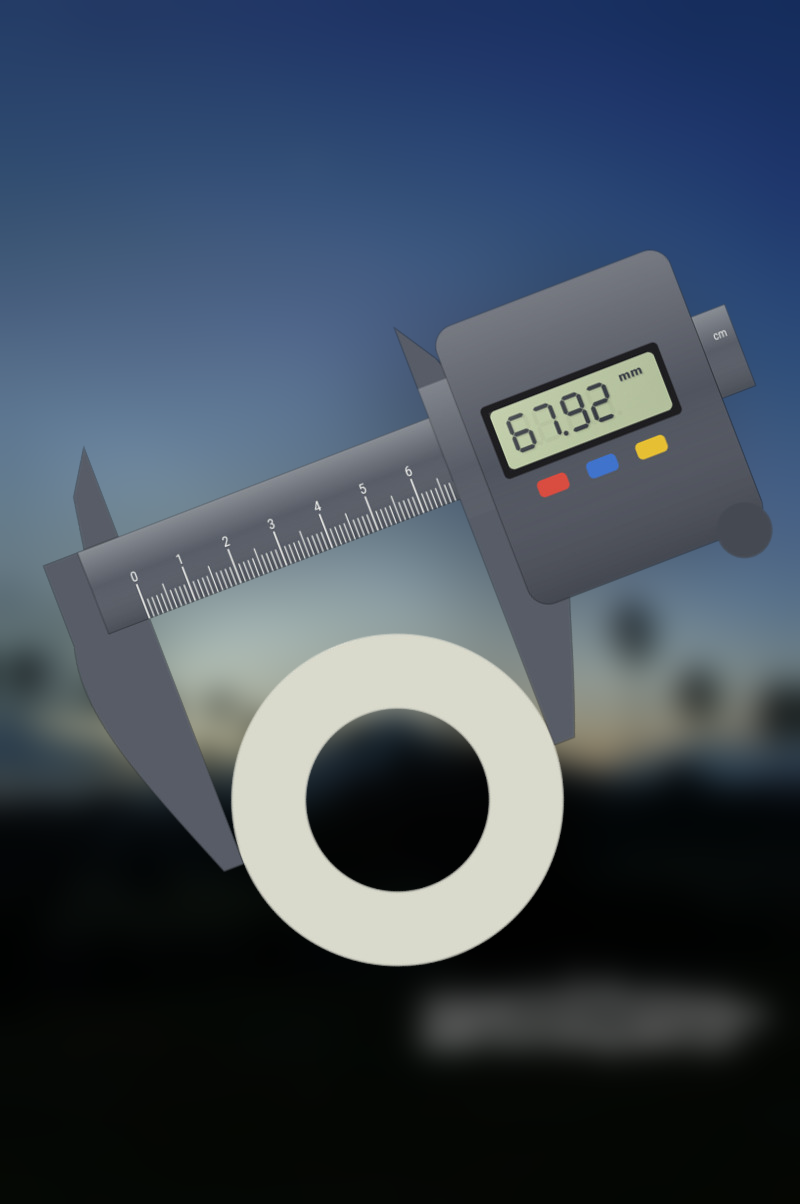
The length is {"value": 67.92, "unit": "mm"}
